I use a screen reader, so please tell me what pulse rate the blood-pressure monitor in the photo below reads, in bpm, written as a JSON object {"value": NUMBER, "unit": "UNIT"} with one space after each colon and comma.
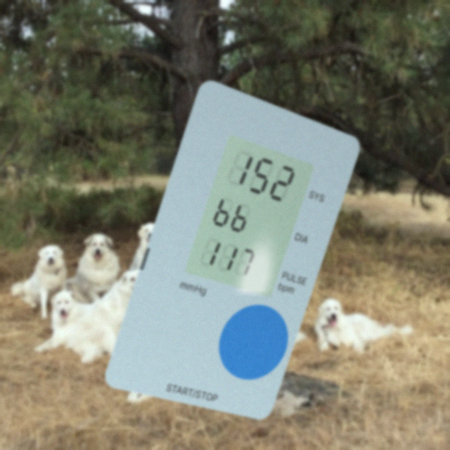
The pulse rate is {"value": 117, "unit": "bpm"}
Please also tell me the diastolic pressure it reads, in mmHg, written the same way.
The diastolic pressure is {"value": 66, "unit": "mmHg"}
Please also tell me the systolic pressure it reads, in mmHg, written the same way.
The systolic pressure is {"value": 152, "unit": "mmHg"}
